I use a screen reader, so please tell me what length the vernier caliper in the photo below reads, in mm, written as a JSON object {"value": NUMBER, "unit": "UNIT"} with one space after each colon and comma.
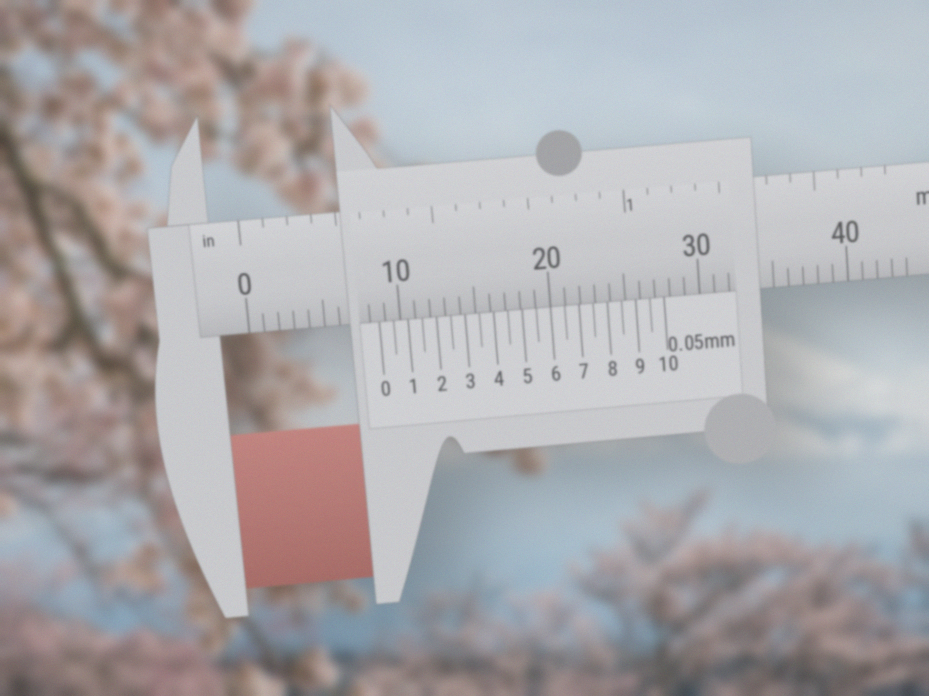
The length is {"value": 8.6, "unit": "mm"}
